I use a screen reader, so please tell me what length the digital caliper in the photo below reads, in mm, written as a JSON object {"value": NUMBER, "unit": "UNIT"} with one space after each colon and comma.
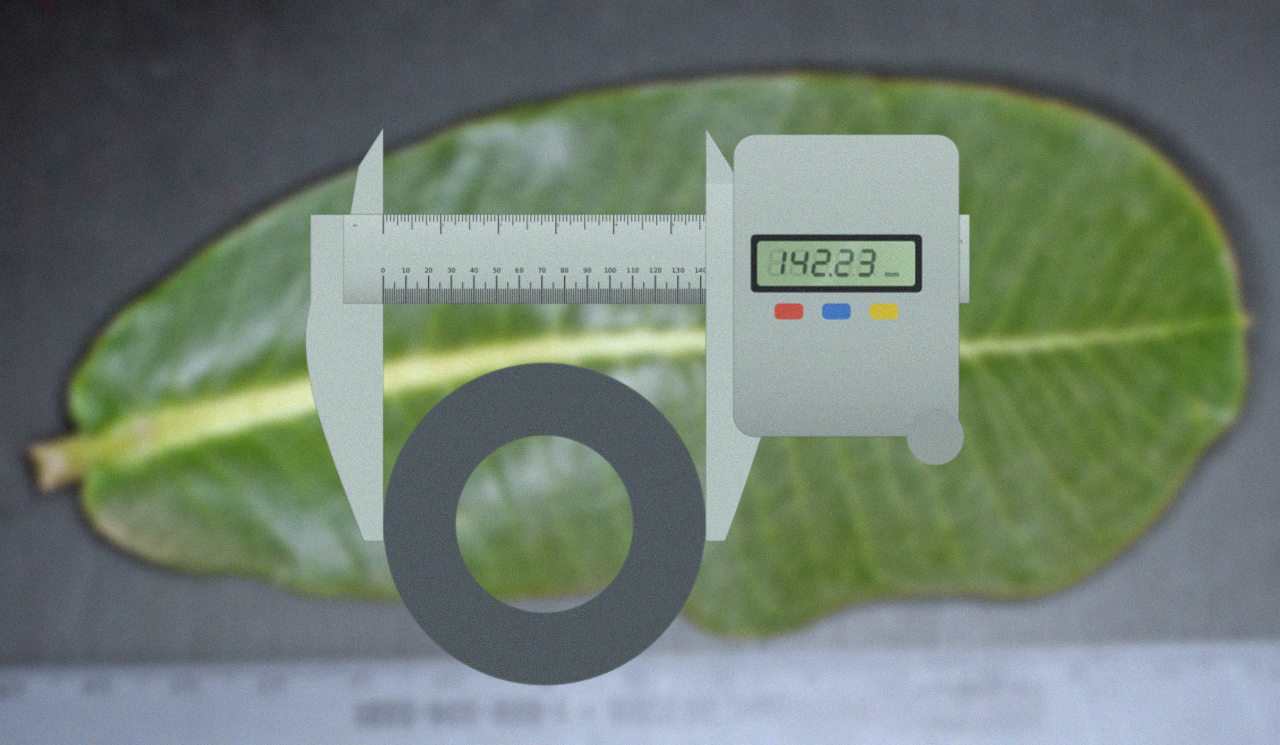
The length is {"value": 142.23, "unit": "mm"}
